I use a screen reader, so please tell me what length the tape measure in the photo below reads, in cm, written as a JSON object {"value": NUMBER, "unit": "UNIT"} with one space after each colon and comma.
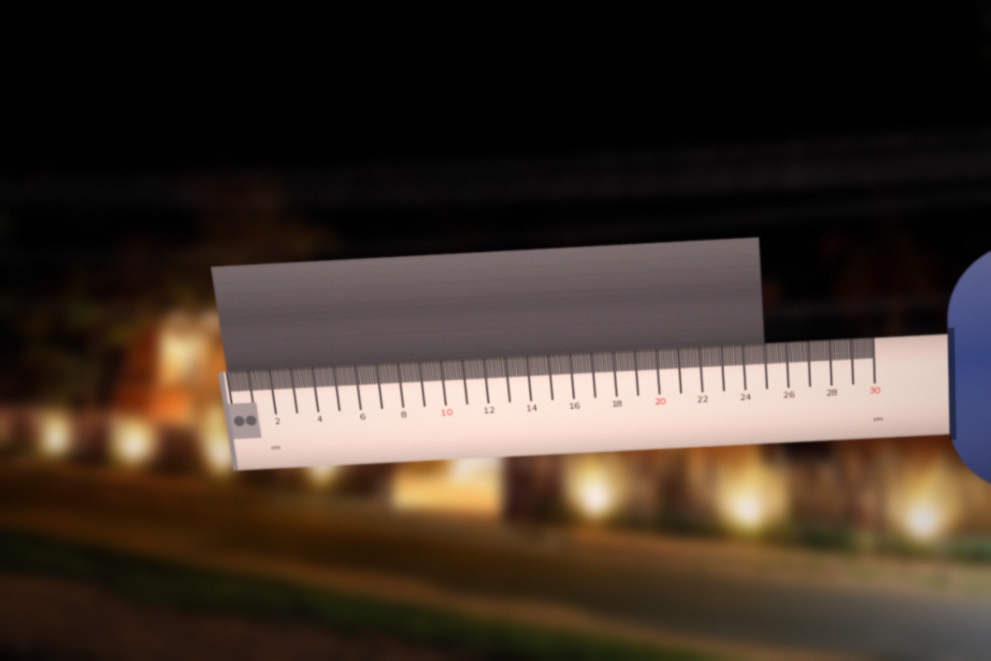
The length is {"value": 25, "unit": "cm"}
